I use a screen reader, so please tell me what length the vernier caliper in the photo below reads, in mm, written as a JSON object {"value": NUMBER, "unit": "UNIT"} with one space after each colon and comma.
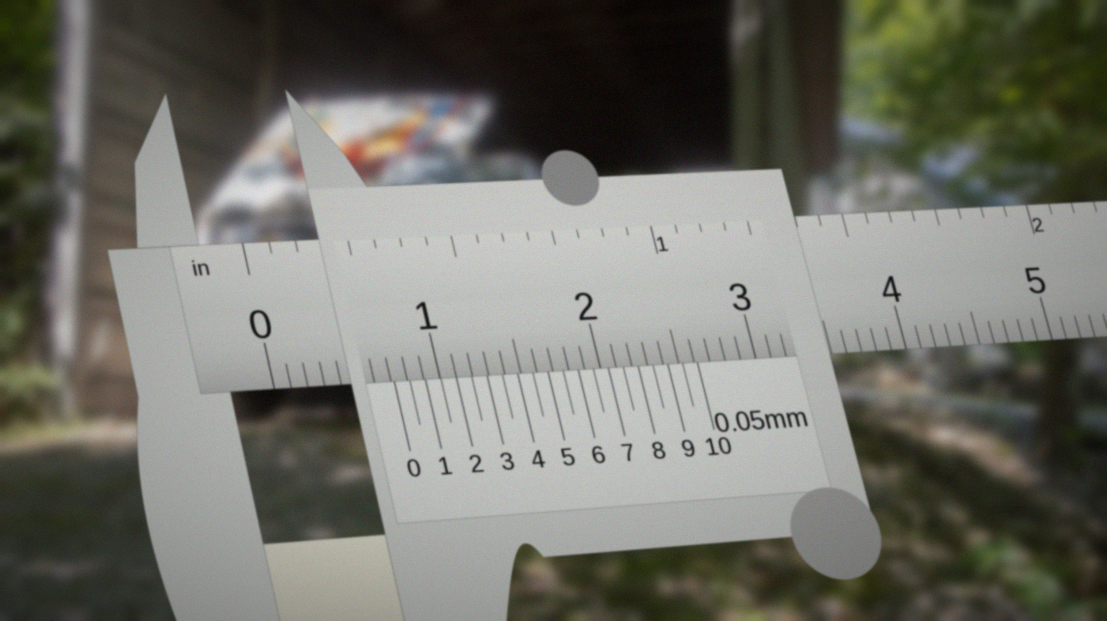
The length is {"value": 7.2, "unit": "mm"}
